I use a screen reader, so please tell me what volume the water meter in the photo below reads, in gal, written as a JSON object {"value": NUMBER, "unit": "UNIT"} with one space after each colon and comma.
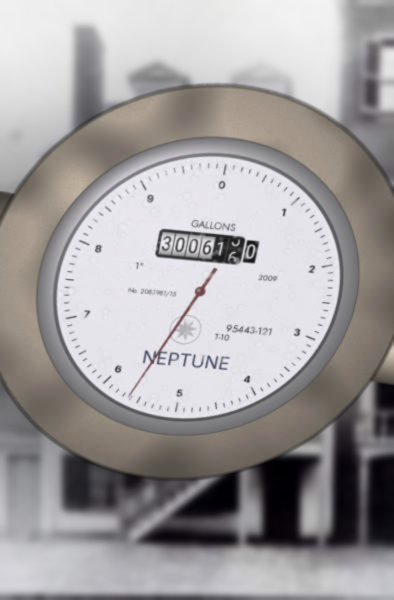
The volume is {"value": 3006155.6, "unit": "gal"}
